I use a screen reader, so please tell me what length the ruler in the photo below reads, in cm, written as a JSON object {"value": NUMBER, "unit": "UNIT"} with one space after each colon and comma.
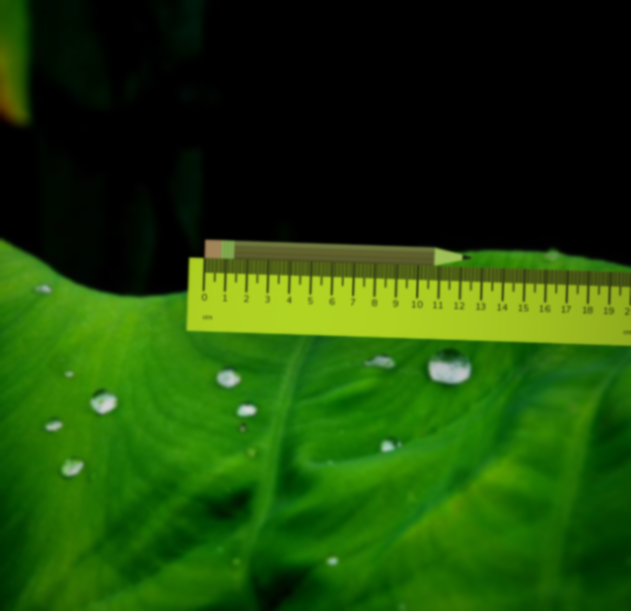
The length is {"value": 12.5, "unit": "cm"}
